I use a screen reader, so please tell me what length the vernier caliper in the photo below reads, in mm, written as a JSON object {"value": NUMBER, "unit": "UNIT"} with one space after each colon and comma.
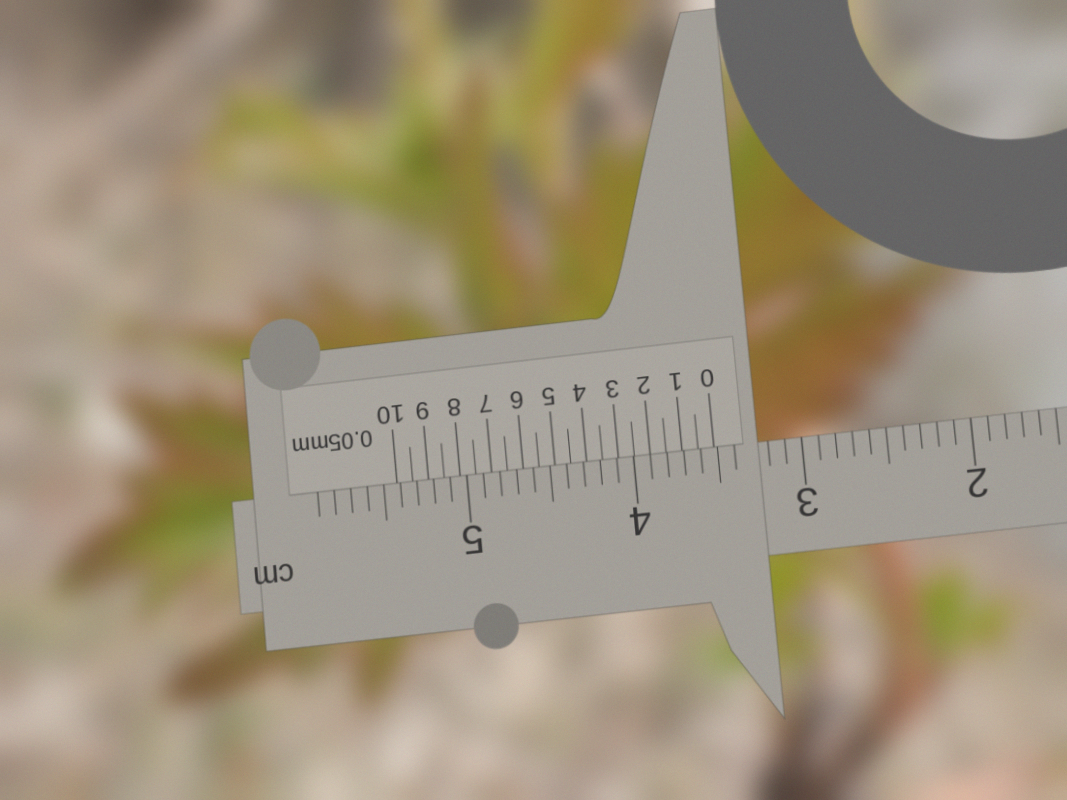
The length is {"value": 35.2, "unit": "mm"}
